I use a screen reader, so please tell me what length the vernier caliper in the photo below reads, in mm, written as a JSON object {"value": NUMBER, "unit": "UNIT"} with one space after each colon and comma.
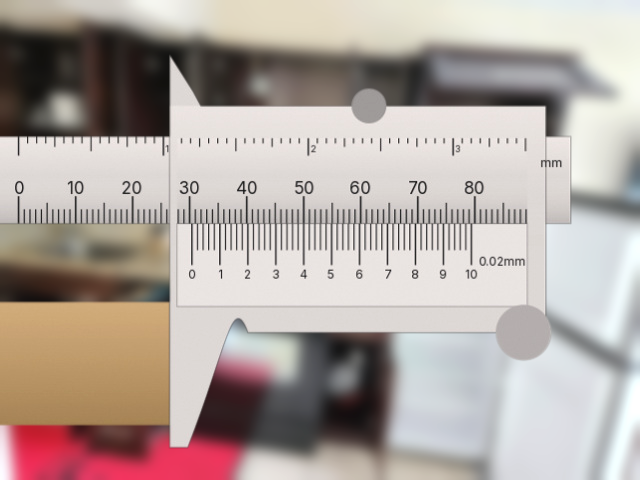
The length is {"value": 30.4, "unit": "mm"}
